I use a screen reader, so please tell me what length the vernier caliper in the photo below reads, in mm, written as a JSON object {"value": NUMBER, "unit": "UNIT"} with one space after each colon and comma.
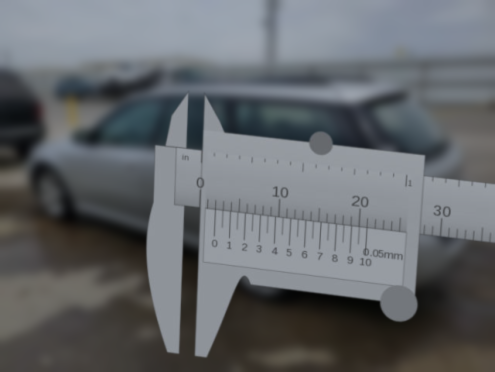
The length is {"value": 2.0, "unit": "mm"}
